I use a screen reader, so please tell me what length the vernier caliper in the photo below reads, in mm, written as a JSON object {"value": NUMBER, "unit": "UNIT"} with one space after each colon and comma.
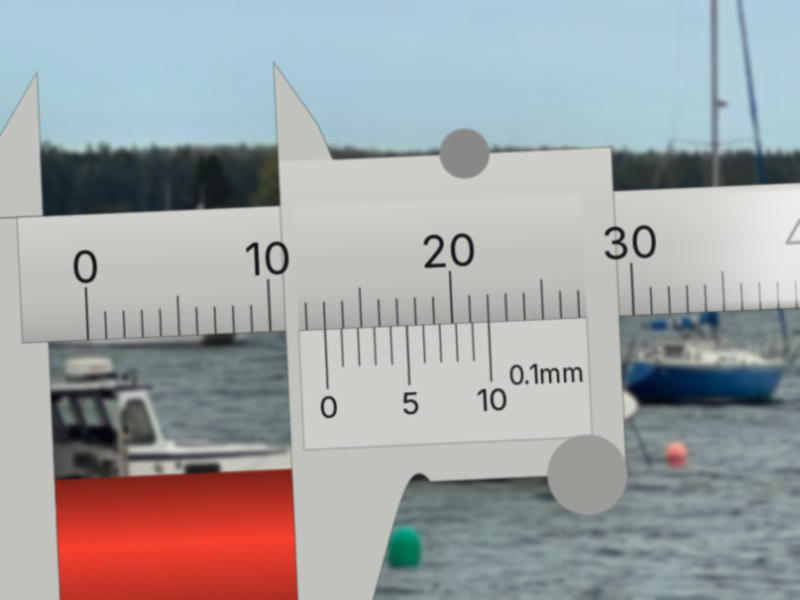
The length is {"value": 13.0, "unit": "mm"}
